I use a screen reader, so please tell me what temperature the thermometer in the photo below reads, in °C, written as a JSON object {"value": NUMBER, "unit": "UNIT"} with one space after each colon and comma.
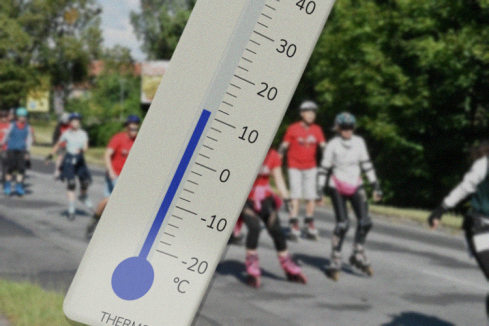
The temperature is {"value": 11, "unit": "°C"}
